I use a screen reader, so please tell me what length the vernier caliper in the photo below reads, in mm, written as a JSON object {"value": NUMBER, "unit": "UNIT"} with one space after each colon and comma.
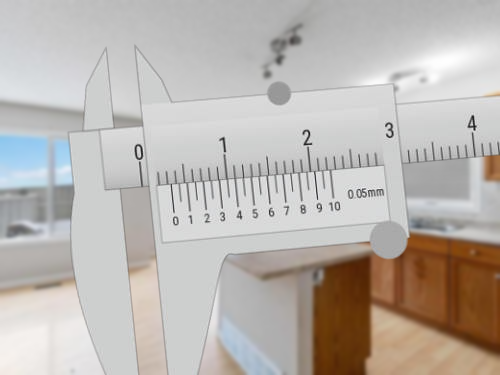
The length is {"value": 3.4, "unit": "mm"}
